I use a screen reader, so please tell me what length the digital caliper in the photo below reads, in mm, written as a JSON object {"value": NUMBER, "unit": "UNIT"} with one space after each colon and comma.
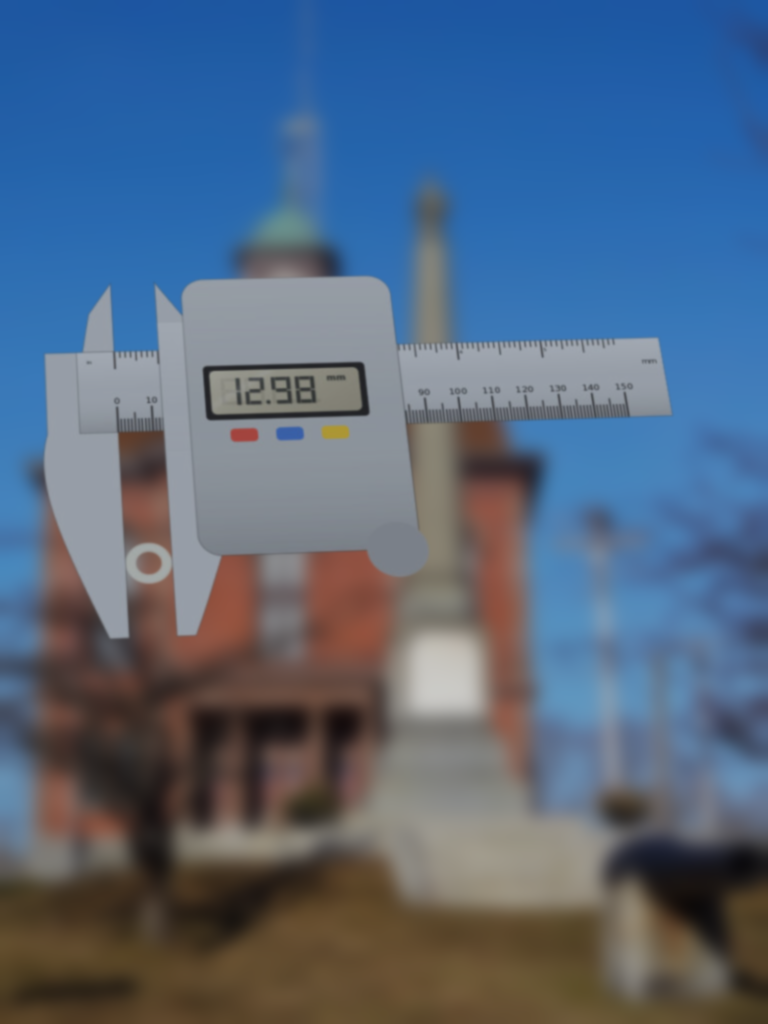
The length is {"value": 12.98, "unit": "mm"}
